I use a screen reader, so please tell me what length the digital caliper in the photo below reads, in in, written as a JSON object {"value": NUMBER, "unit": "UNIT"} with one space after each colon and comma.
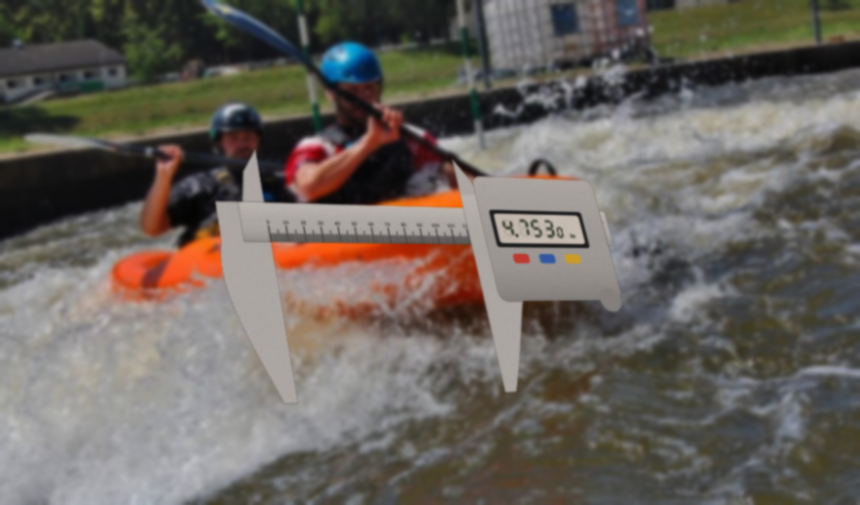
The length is {"value": 4.7530, "unit": "in"}
